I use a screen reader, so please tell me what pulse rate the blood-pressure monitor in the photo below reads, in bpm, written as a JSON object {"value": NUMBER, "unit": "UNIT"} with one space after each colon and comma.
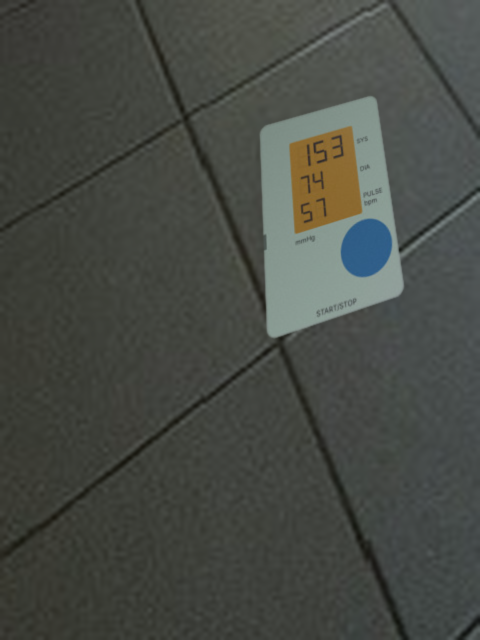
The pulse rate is {"value": 57, "unit": "bpm"}
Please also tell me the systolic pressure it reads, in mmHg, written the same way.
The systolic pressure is {"value": 153, "unit": "mmHg"}
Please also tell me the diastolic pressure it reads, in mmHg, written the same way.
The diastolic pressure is {"value": 74, "unit": "mmHg"}
